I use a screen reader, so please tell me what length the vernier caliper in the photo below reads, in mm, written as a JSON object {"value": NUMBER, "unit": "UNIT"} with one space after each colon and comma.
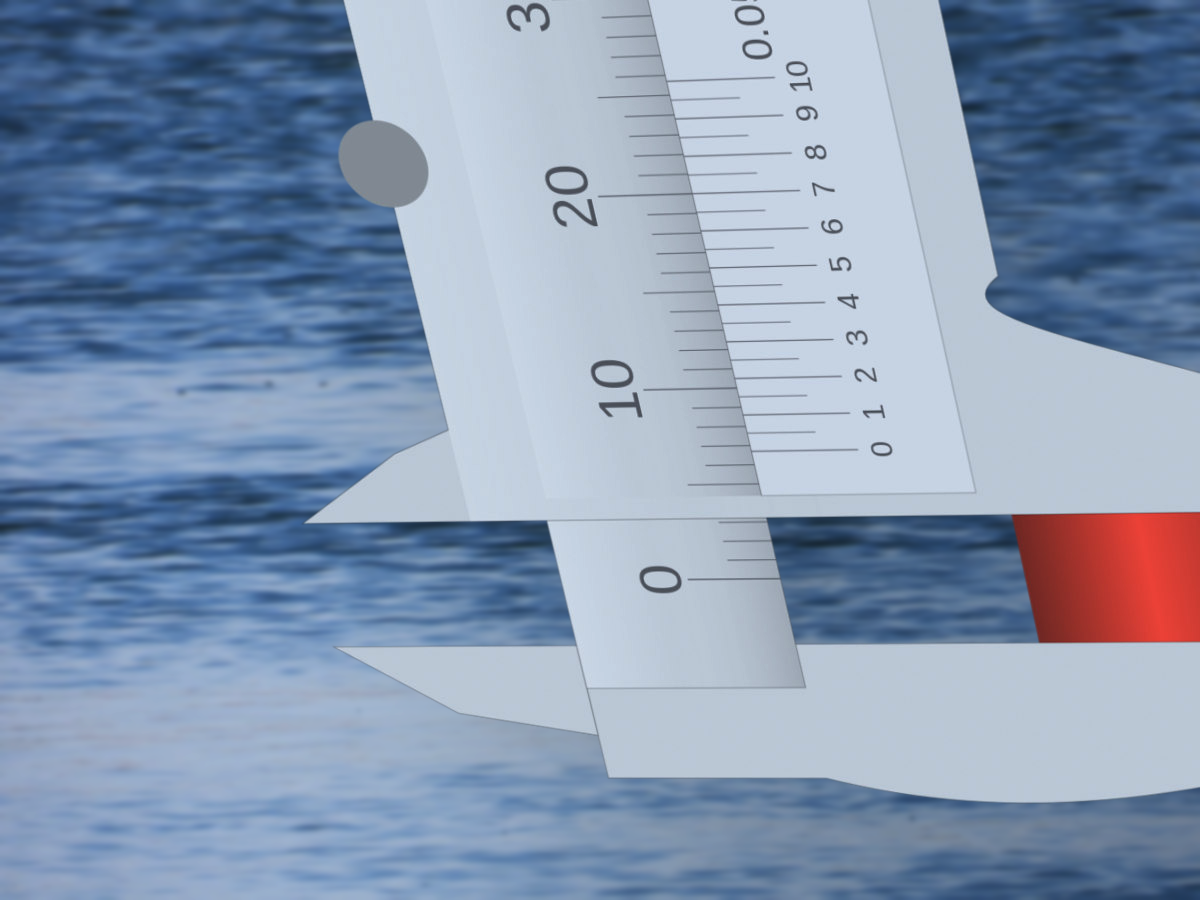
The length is {"value": 6.7, "unit": "mm"}
